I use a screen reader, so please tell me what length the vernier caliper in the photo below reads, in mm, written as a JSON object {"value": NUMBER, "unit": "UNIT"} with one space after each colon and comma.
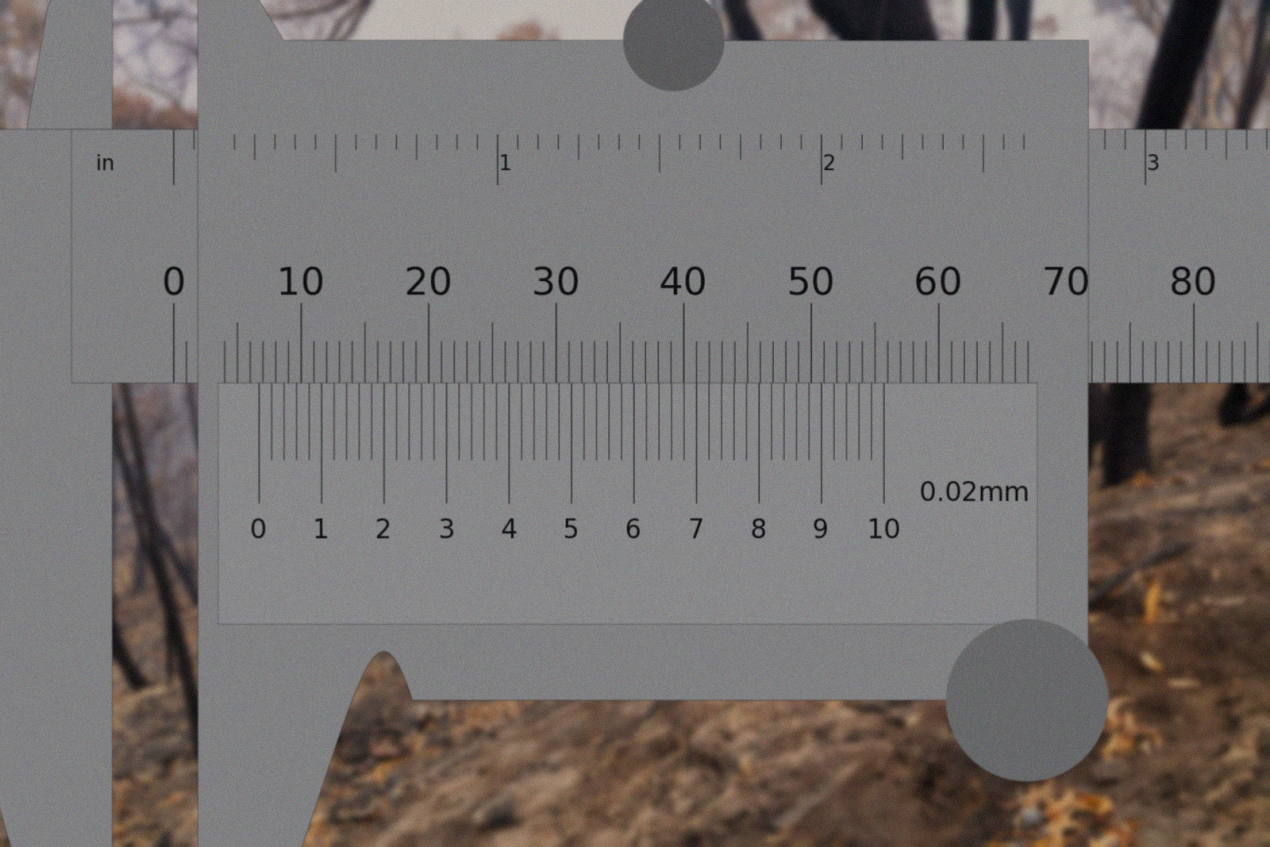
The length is {"value": 6.7, "unit": "mm"}
